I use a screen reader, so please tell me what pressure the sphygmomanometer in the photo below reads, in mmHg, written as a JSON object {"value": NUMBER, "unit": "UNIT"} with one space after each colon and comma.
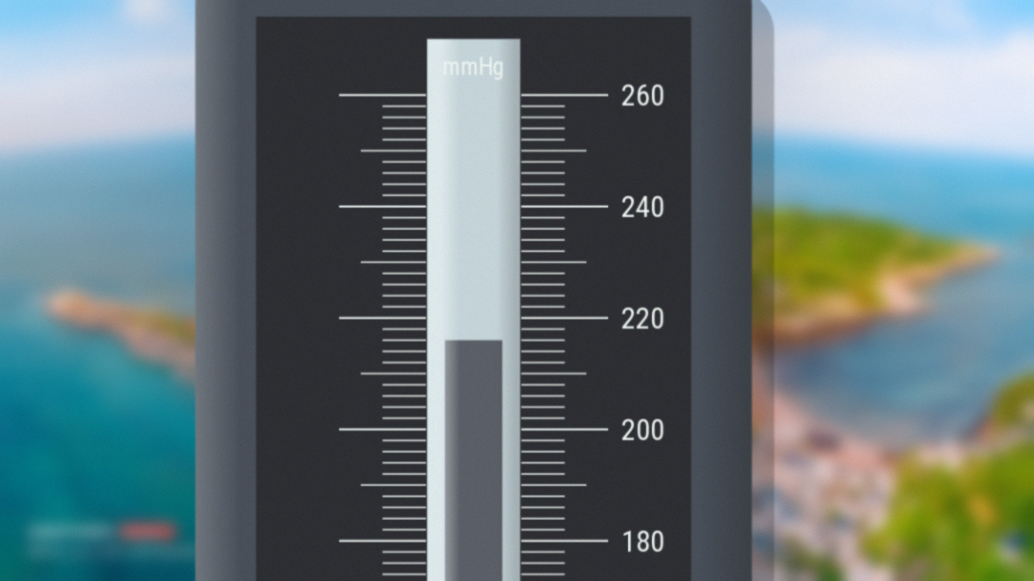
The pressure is {"value": 216, "unit": "mmHg"}
